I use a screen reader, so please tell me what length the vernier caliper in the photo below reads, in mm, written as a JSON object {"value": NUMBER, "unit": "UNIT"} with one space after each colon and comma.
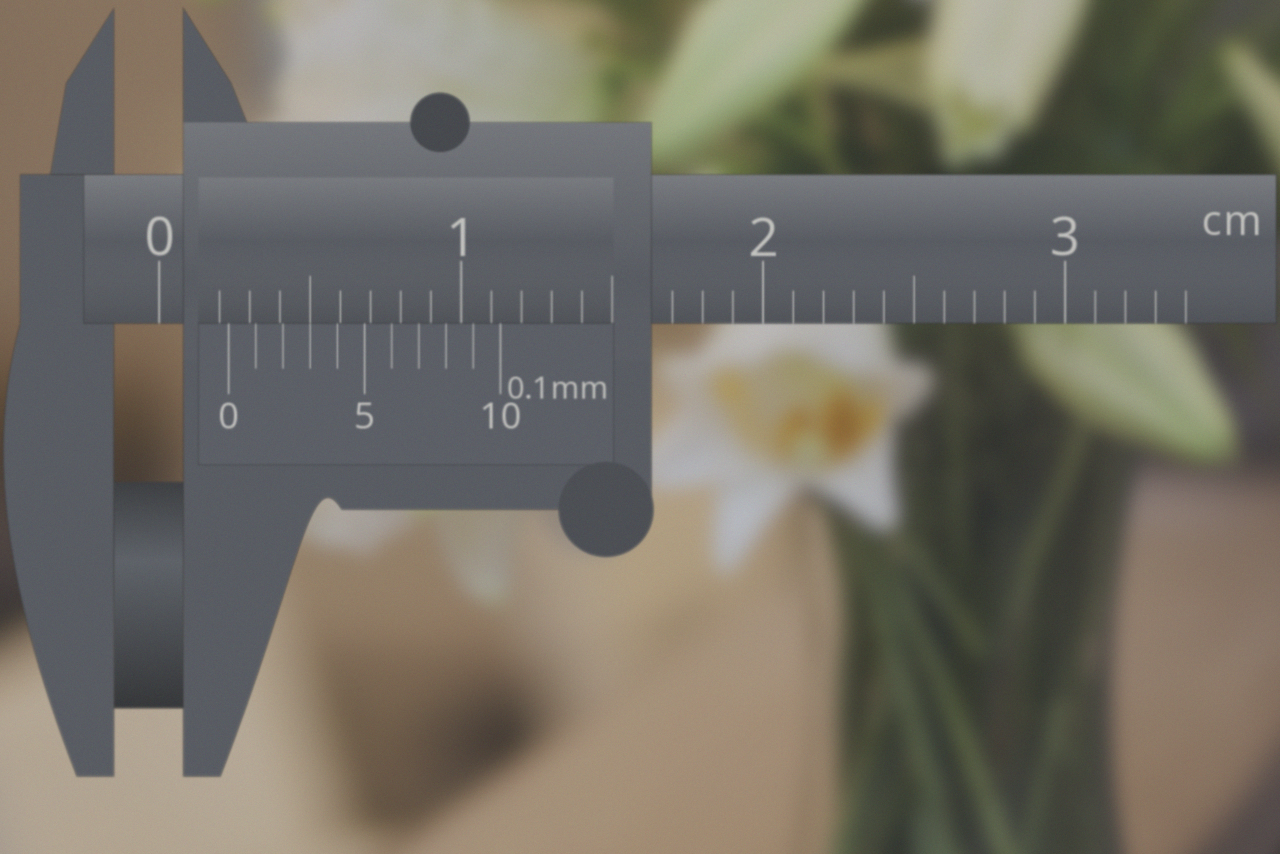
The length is {"value": 2.3, "unit": "mm"}
